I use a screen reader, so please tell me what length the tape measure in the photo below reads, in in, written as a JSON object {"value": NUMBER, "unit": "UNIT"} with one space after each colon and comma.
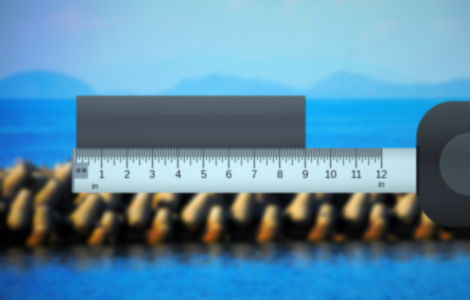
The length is {"value": 9, "unit": "in"}
